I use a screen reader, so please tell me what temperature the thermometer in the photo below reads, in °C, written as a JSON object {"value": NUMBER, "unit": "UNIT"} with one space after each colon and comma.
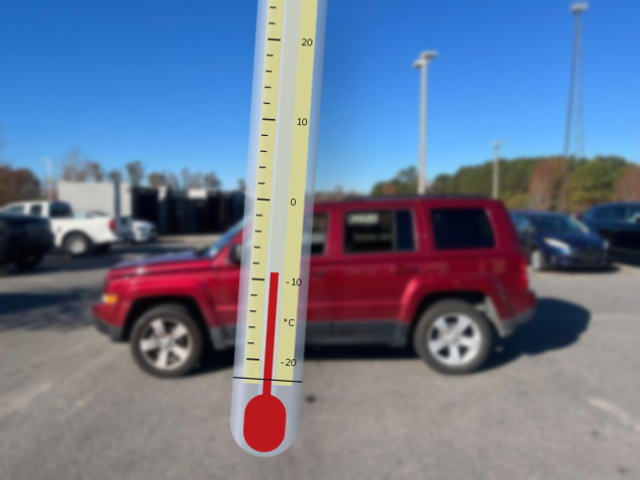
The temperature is {"value": -9, "unit": "°C"}
